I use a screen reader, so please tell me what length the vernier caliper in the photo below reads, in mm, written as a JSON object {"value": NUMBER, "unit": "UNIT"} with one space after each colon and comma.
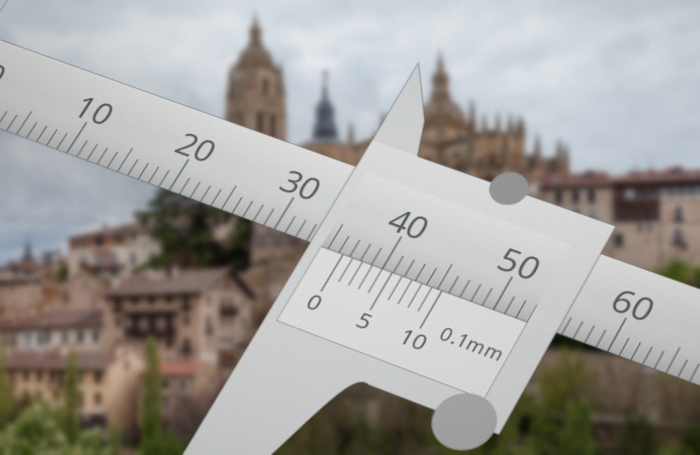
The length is {"value": 36.4, "unit": "mm"}
